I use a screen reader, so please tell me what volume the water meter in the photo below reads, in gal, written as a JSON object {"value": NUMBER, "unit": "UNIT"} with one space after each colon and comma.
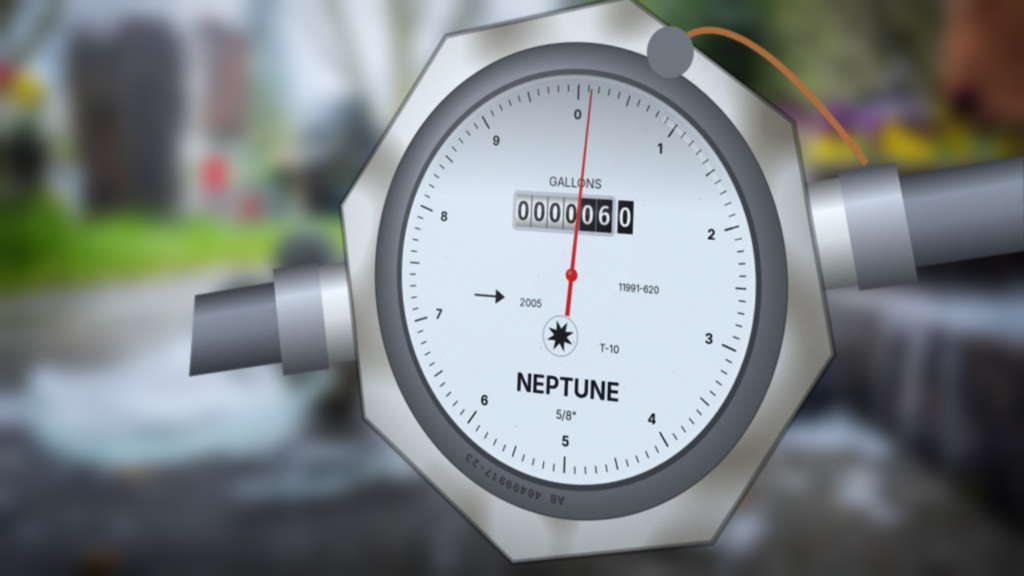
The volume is {"value": 60.1, "unit": "gal"}
